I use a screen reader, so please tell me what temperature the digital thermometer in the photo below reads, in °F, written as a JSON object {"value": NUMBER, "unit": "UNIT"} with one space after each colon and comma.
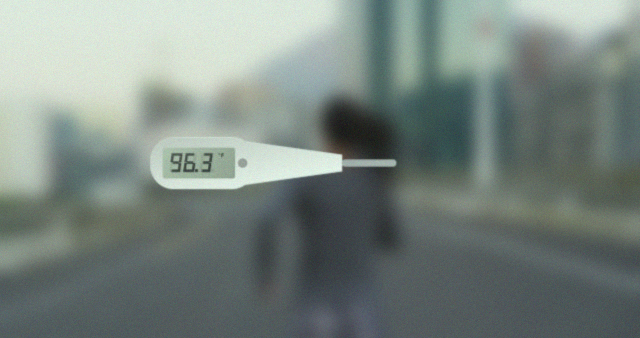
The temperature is {"value": 96.3, "unit": "°F"}
